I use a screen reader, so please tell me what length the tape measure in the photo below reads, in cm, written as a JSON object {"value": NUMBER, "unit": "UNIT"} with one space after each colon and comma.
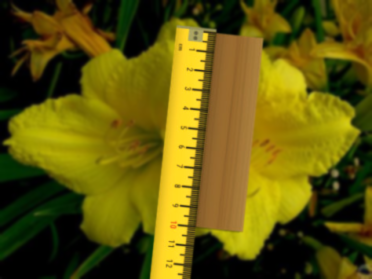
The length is {"value": 10, "unit": "cm"}
